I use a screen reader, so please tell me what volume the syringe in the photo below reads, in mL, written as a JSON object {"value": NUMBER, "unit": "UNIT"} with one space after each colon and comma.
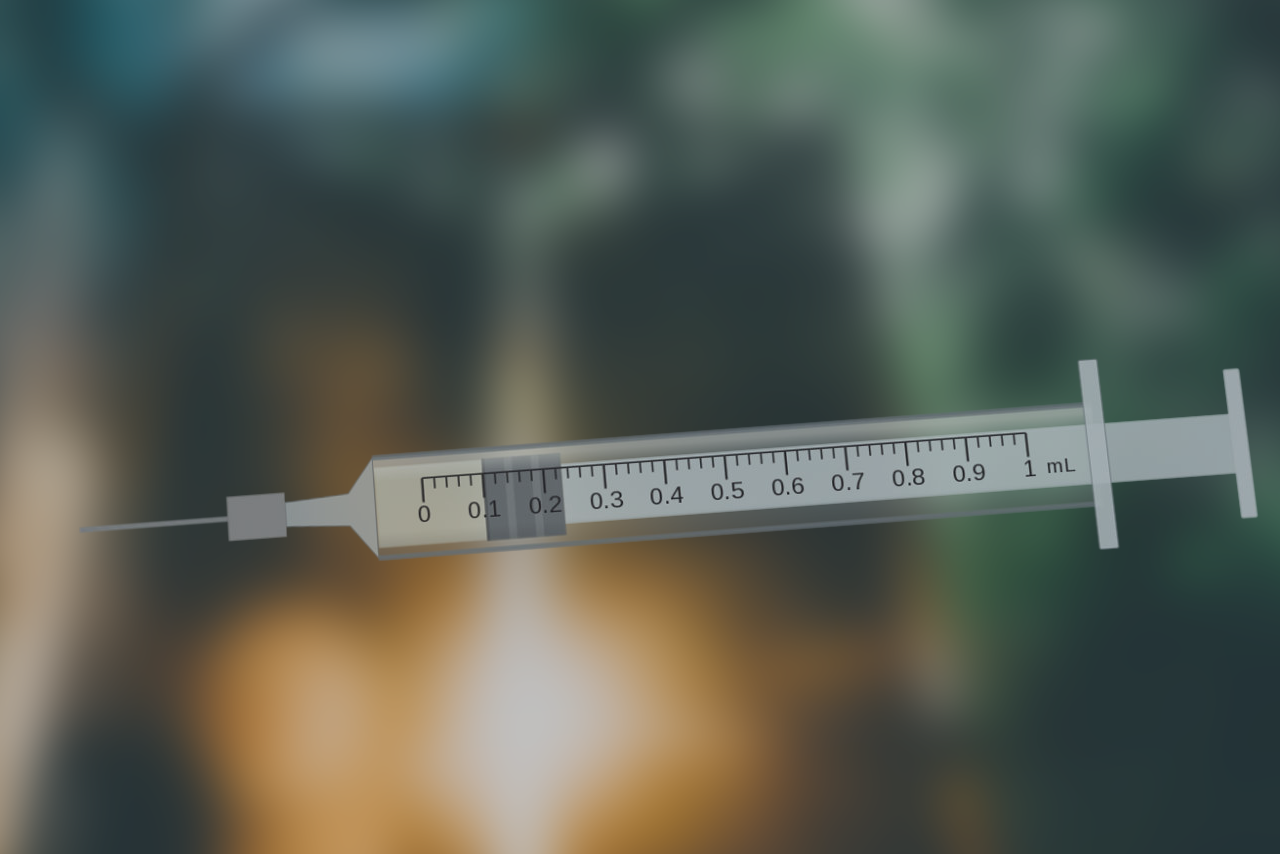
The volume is {"value": 0.1, "unit": "mL"}
